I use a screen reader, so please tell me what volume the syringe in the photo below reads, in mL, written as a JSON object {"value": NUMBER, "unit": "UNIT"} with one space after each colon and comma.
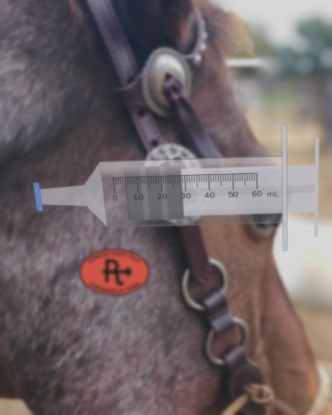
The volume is {"value": 5, "unit": "mL"}
